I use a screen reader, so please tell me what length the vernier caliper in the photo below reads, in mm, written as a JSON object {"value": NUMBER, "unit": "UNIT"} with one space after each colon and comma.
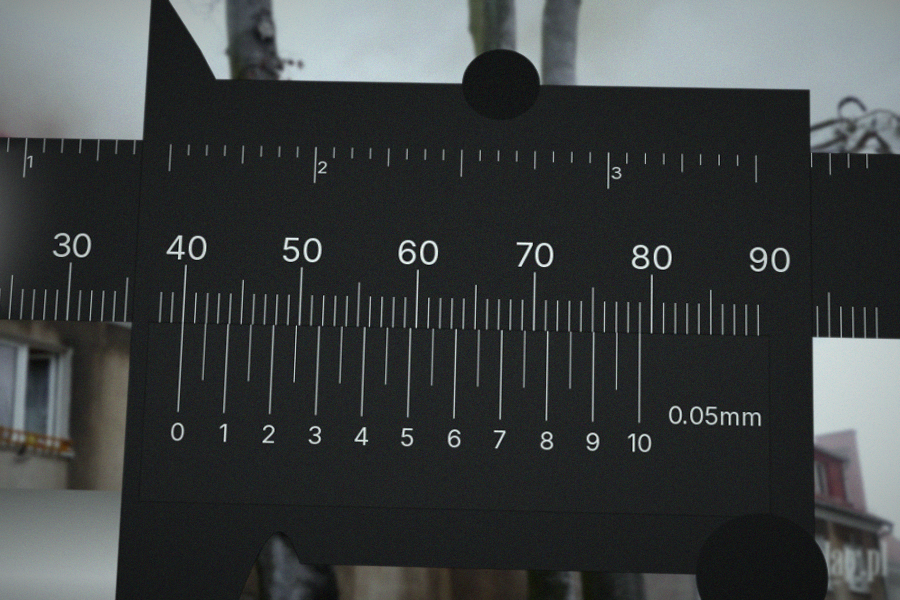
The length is {"value": 40.0, "unit": "mm"}
